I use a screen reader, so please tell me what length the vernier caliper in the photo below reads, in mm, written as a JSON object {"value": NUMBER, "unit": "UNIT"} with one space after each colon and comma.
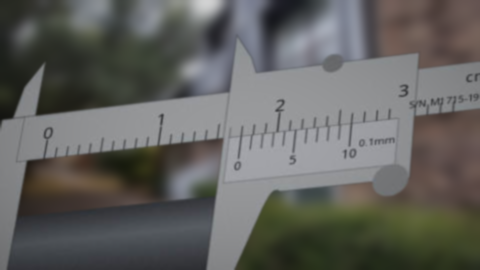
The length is {"value": 17.0, "unit": "mm"}
